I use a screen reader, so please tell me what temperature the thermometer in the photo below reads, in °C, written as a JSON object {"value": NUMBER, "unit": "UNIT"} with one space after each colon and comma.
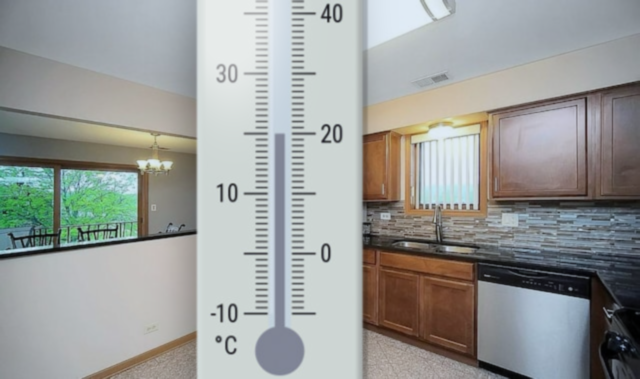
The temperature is {"value": 20, "unit": "°C"}
